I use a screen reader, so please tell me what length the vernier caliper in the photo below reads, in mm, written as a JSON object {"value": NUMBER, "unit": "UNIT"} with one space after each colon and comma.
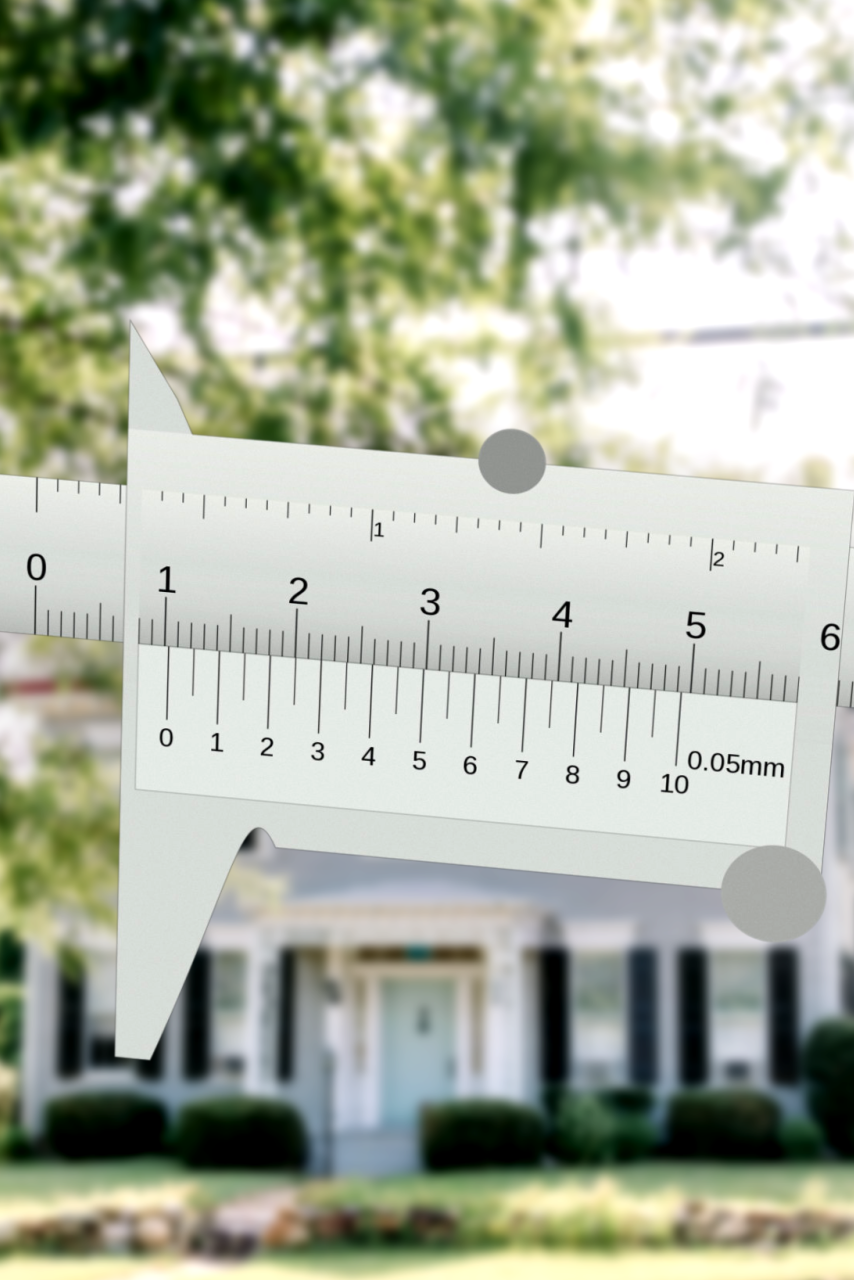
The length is {"value": 10.3, "unit": "mm"}
